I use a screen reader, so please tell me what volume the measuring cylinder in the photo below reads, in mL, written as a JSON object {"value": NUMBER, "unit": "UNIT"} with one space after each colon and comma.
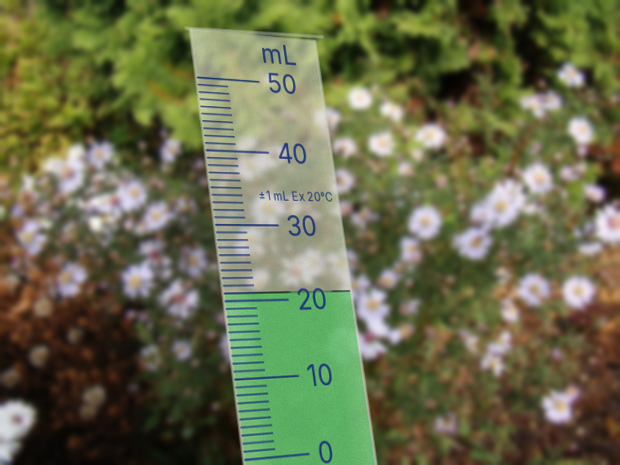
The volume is {"value": 21, "unit": "mL"}
